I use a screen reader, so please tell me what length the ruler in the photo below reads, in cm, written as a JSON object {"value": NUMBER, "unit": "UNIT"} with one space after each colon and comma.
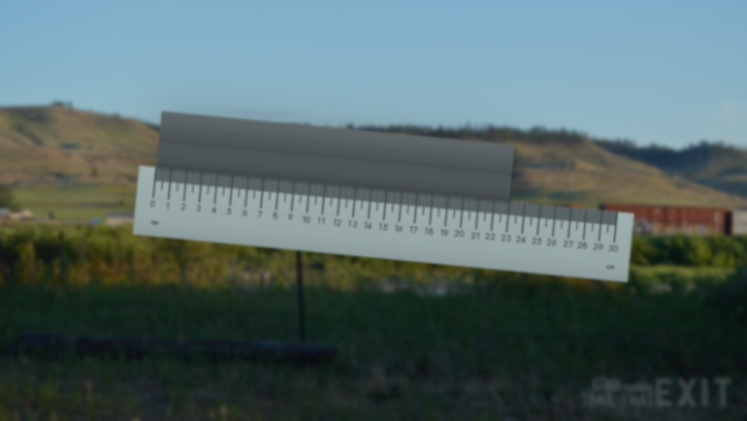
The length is {"value": 23, "unit": "cm"}
